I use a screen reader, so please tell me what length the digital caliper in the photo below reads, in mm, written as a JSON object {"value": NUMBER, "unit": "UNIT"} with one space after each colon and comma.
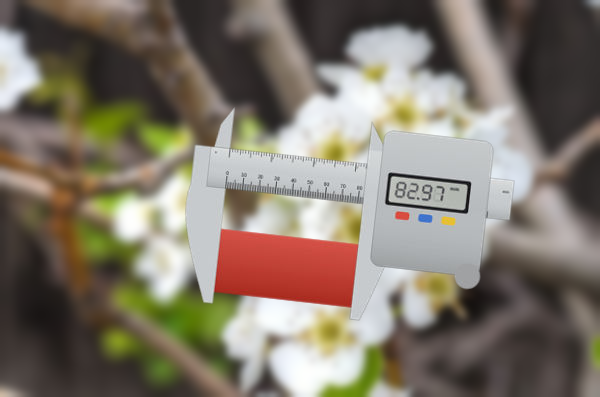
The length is {"value": 82.97, "unit": "mm"}
